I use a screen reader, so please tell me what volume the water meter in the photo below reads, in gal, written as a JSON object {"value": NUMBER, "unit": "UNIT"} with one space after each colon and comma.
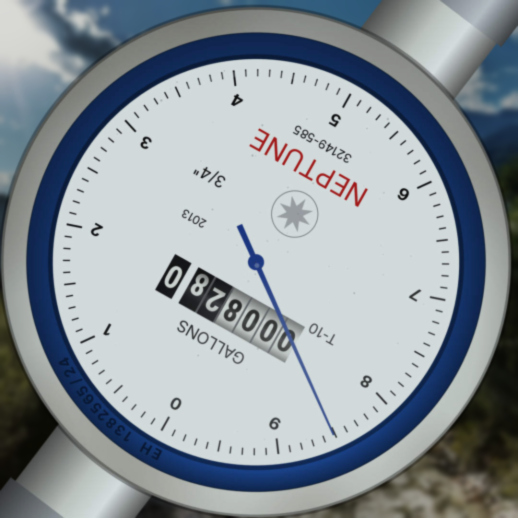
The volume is {"value": 8278.5, "unit": "gal"}
